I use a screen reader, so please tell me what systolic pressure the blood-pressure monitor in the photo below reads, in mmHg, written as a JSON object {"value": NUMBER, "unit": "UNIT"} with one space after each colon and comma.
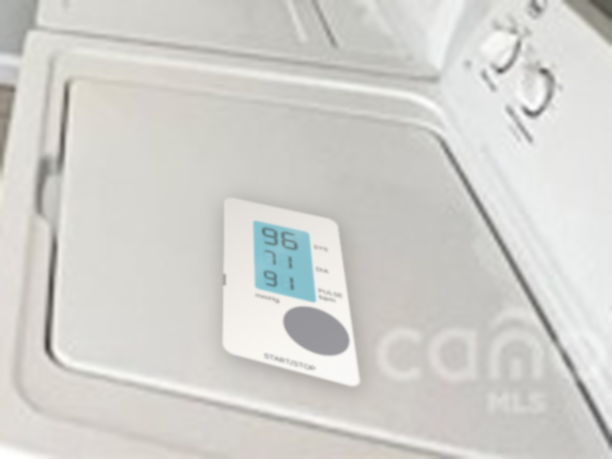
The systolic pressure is {"value": 96, "unit": "mmHg"}
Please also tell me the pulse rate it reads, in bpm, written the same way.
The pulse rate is {"value": 91, "unit": "bpm"}
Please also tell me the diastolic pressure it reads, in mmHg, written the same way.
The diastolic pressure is {"value": 71, "unit": "mmHg"}
